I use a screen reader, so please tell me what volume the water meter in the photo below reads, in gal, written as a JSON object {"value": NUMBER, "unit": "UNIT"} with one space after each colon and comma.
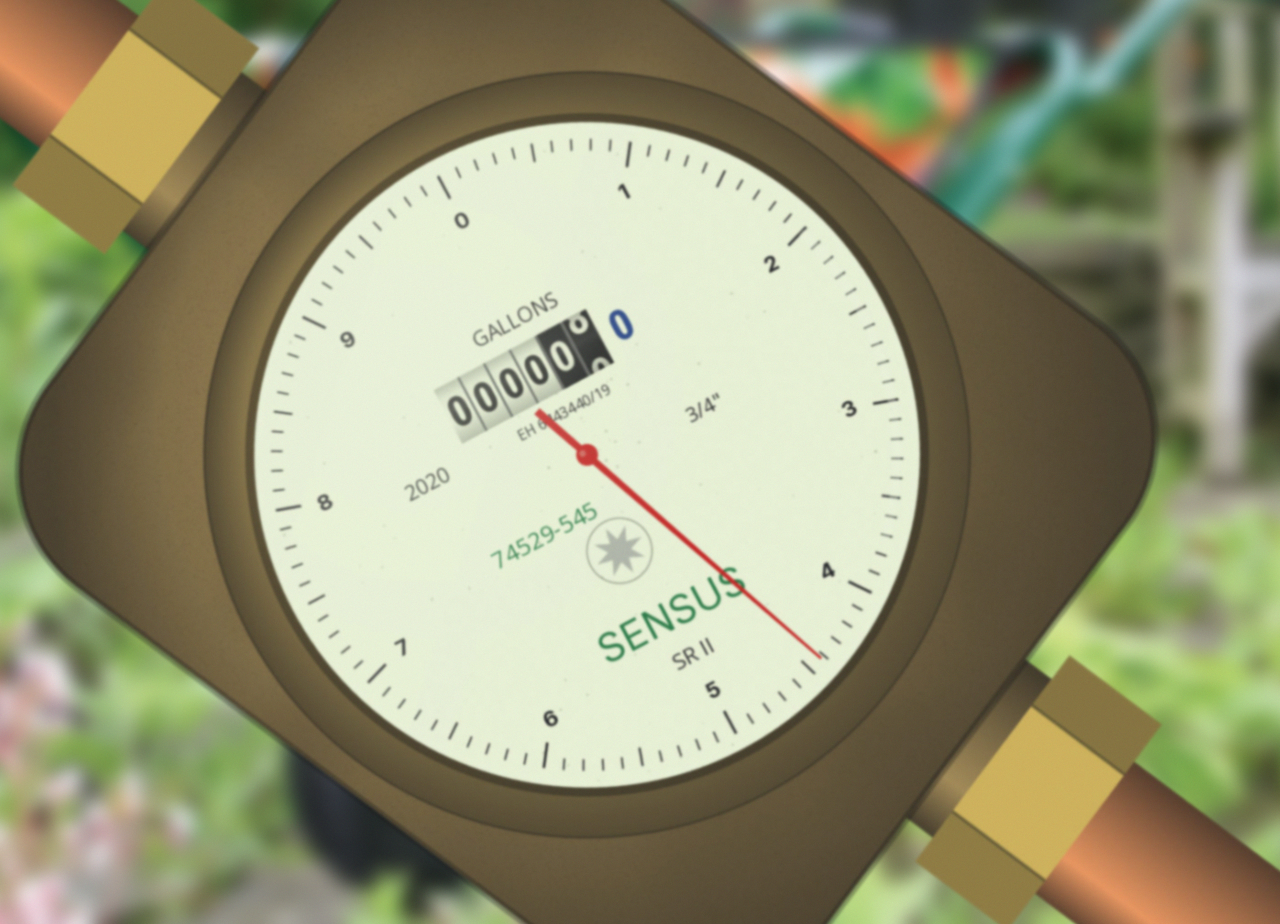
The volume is {"value": 84.4, "unit": "gal"}
